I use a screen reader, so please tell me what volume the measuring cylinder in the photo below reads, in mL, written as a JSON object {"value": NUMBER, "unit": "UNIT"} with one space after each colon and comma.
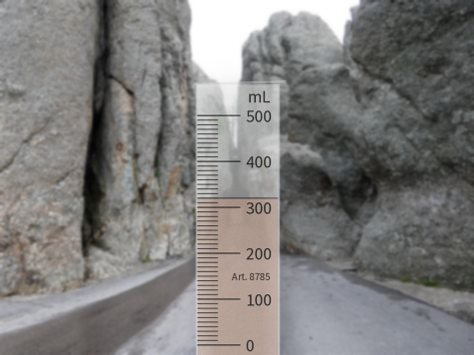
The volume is {"value": 320, "unit": "mL"}
